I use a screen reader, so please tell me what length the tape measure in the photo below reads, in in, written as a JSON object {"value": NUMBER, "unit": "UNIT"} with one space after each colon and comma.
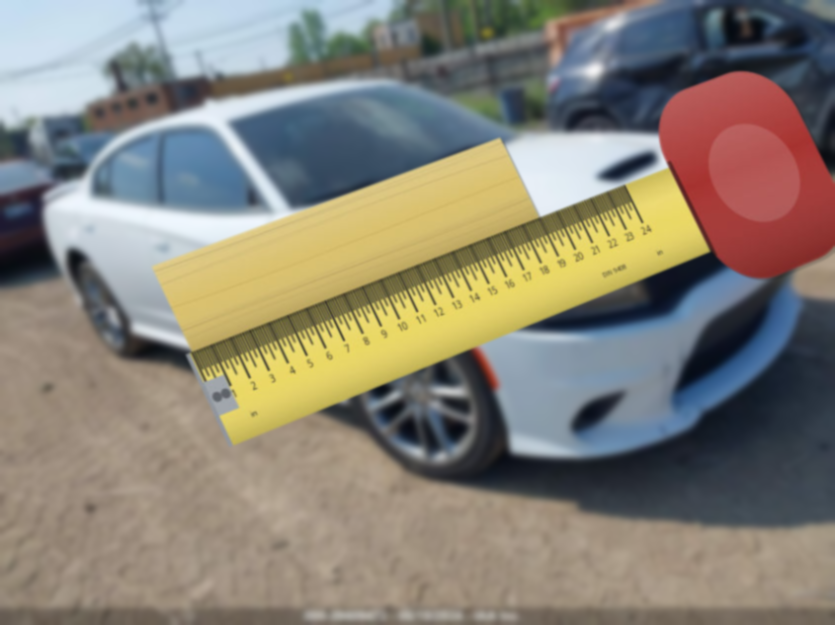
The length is {"value": 19, "unit": "in"}
